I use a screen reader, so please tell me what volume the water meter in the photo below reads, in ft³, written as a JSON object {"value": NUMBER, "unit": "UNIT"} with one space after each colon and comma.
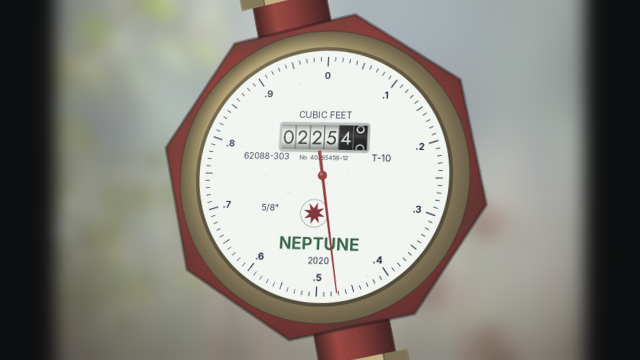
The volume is {"value": 22548.47, "unit": "ft³"}
